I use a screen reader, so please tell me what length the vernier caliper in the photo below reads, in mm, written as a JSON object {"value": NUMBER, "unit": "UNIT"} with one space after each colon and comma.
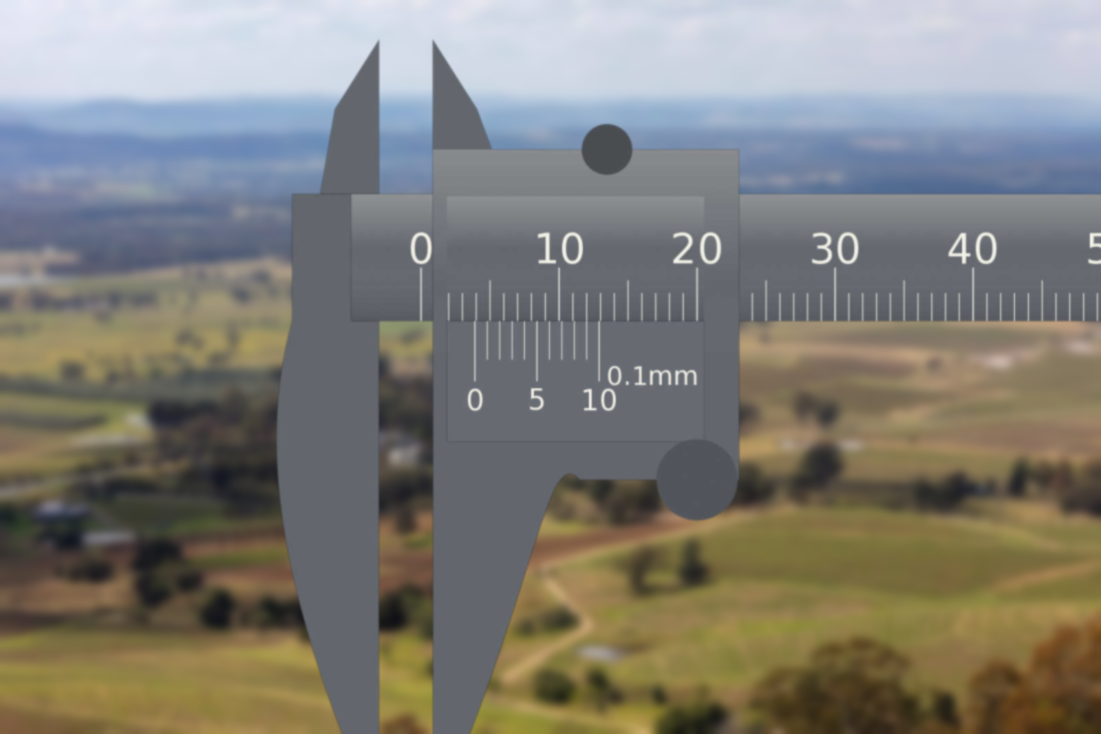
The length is {"value": 3.9, "unit": "mm"}
